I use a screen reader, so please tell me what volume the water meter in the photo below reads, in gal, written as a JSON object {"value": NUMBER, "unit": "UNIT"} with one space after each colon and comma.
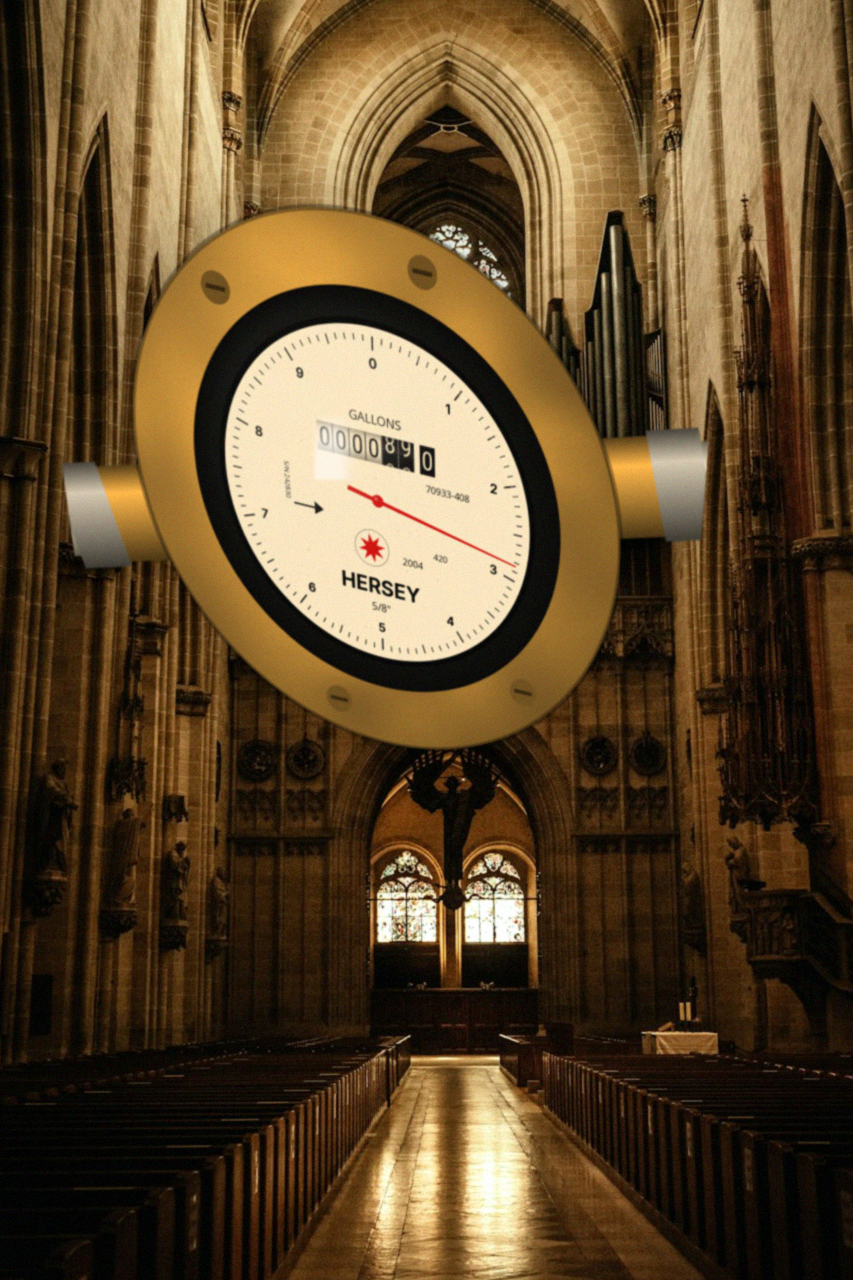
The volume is {"value": 892.8, "unit": "gal"}
